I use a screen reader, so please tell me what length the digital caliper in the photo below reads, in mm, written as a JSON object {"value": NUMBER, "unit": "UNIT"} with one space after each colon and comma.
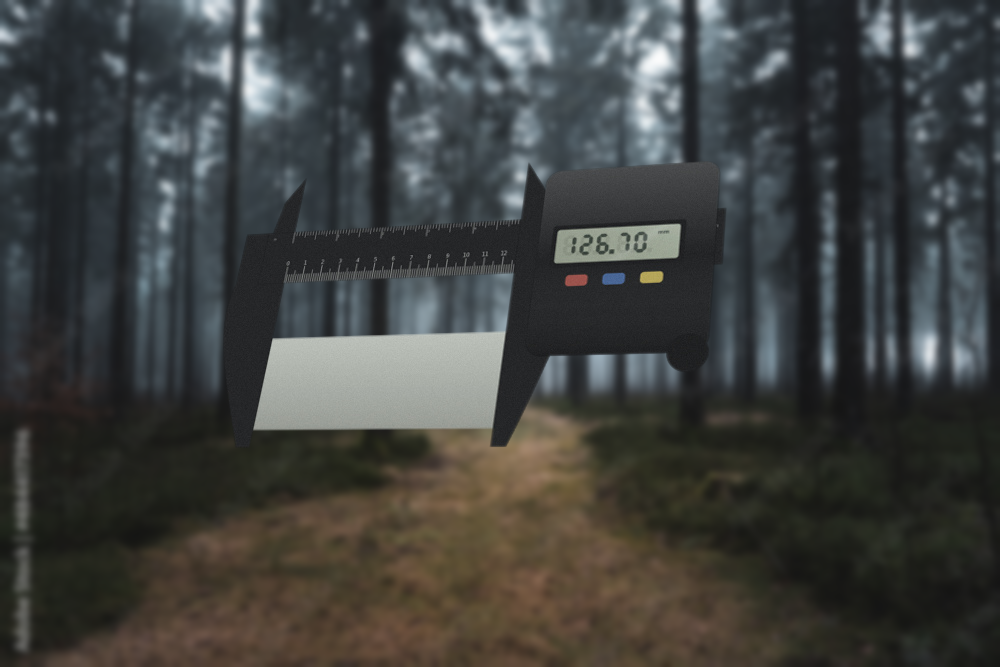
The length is {"value": 126.70, "unit": "mm"}
